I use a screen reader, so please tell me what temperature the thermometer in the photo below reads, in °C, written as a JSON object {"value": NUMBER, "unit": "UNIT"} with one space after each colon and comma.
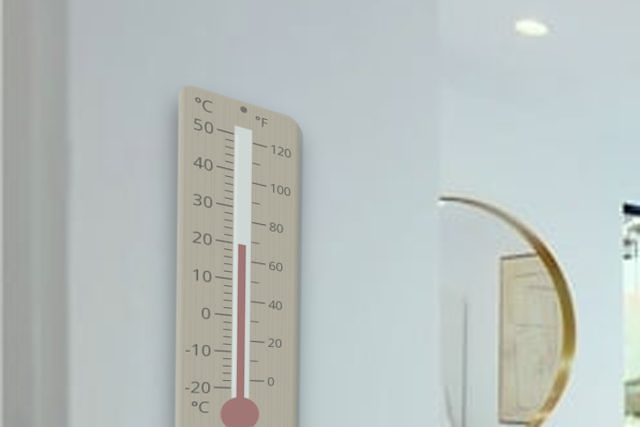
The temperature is {"value": 20, "unit": "°C"}
